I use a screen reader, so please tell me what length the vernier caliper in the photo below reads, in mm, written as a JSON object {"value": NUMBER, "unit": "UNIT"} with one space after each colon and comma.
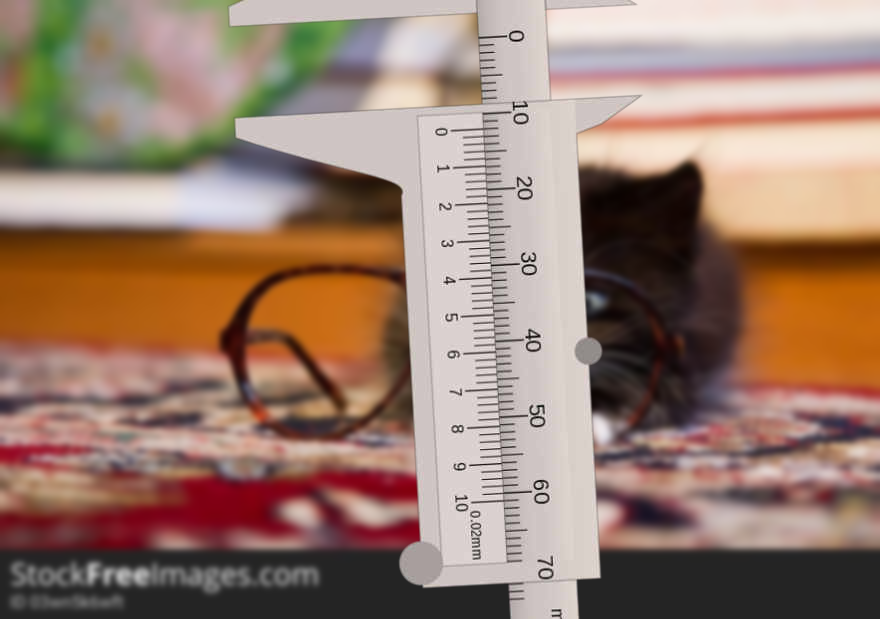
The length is {"value": 12.0, "unit": "mm"}
